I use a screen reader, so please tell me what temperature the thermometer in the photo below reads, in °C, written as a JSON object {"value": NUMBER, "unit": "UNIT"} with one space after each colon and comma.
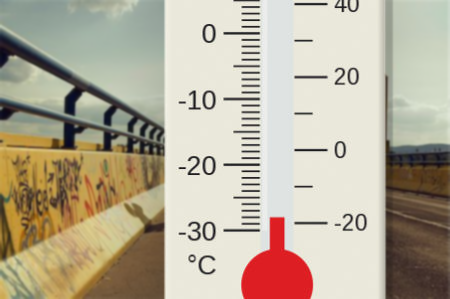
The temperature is {"value": -28, "unit": "°C"}
